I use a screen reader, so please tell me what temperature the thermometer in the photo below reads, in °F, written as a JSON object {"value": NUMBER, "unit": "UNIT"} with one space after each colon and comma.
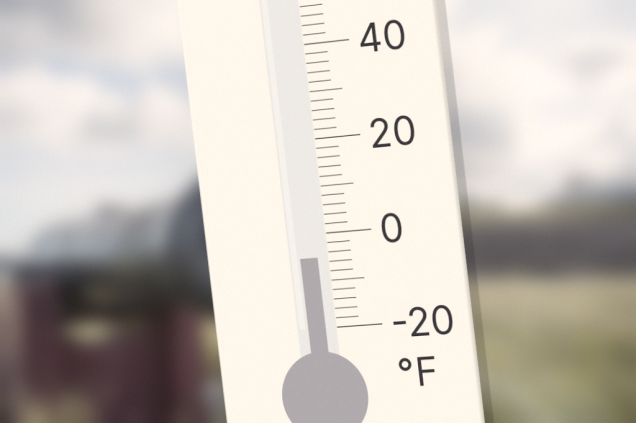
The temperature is {"value": -5, "unit": "°F"}
